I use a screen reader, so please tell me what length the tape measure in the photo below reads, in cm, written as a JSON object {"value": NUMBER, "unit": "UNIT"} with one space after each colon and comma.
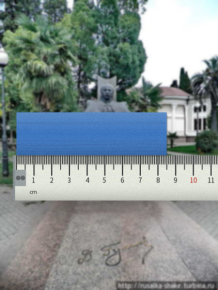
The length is {"value": 8.5, "unit": "cm"}
